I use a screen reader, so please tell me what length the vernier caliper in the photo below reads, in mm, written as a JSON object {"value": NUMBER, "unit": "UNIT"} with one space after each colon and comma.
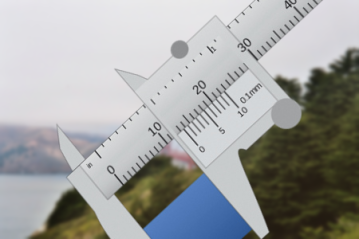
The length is {"value": 13.6, "unit": "mm"}
